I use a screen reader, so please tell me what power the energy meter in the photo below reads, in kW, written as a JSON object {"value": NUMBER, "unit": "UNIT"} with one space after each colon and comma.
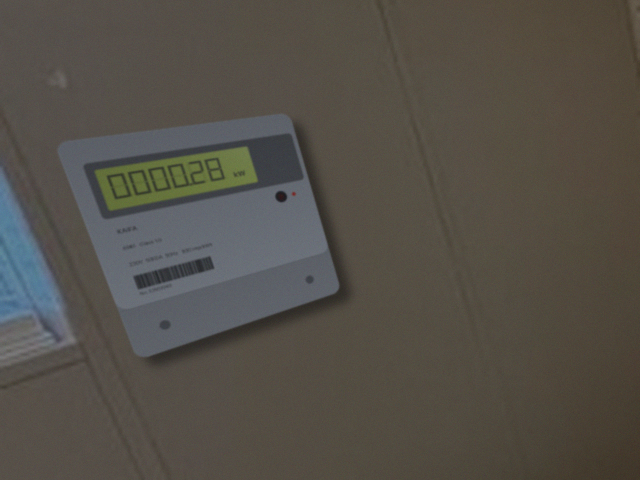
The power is {"value": 0.28, "unit": "kW"}
